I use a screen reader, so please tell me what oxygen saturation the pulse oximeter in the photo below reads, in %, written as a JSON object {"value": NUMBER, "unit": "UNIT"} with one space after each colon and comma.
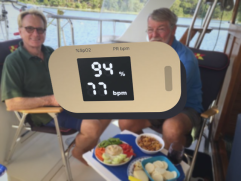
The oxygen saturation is {"value": 94, "unit": "%"}
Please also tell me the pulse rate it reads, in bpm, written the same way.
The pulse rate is {"value": 77, "unit": "bpm"}
